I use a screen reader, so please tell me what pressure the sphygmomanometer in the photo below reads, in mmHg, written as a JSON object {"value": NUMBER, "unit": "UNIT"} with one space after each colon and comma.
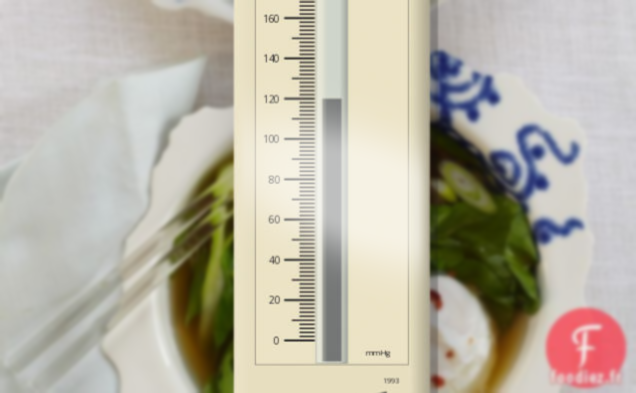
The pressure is {"value": 120, "unit": "mmHg"}
